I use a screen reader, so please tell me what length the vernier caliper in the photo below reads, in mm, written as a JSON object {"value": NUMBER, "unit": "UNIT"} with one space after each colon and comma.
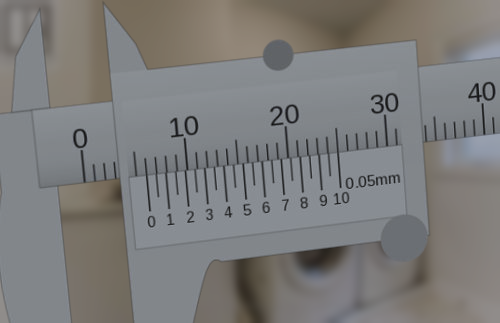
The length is {"value": 6.0, "unit": "mm"}
